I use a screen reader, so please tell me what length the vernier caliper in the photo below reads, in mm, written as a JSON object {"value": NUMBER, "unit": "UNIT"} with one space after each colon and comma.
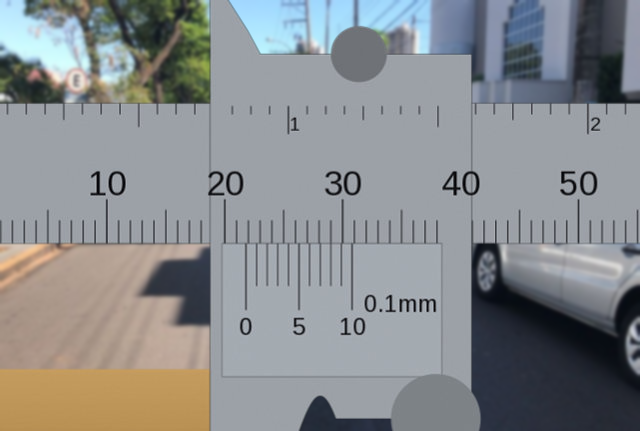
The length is {"value": 21.8, "unit": "mm"}
